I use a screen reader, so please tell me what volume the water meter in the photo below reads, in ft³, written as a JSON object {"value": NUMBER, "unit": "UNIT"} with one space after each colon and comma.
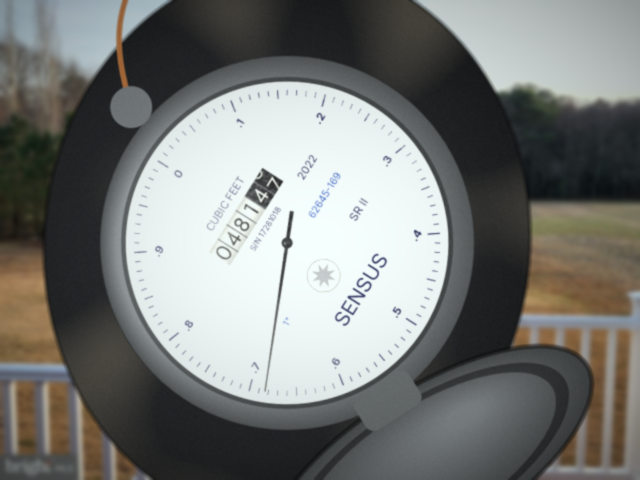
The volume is {"value": 48146.68, "unit": "ft³"}
